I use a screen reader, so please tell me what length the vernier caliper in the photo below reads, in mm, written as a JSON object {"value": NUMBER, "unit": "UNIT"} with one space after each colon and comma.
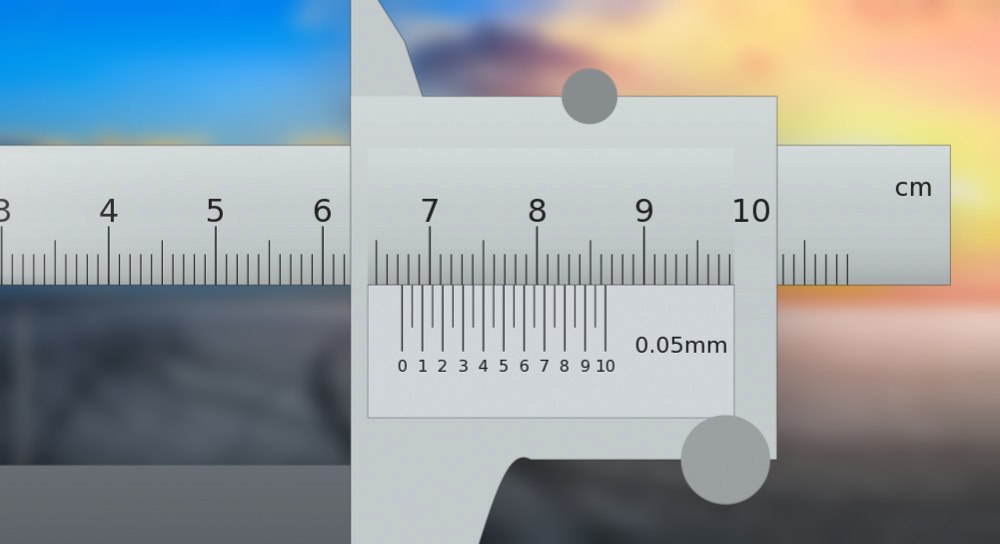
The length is {"value": 67.4, "unit": "mm"}
